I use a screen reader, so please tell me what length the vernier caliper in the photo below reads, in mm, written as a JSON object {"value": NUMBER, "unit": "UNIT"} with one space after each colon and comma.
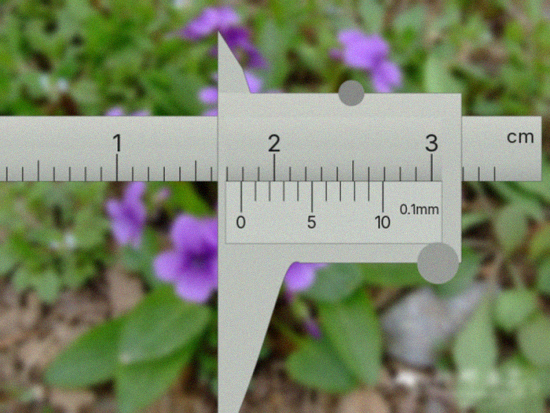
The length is {"value": 17.9, "unit": "mm"}
